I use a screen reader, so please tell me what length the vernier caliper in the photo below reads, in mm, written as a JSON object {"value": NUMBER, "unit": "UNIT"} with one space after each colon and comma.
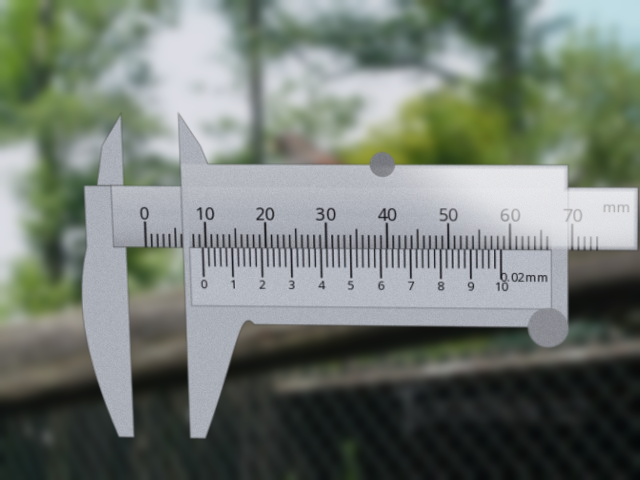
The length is {"value": 9.5, "unit": "mm"}
